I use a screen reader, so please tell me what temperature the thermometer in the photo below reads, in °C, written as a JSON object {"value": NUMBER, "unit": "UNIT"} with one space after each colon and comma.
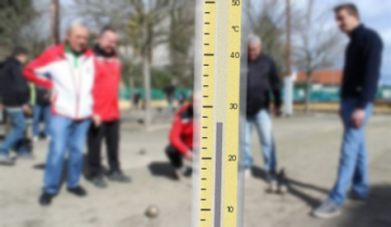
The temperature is {"value": 27, "unit": "°C"}
